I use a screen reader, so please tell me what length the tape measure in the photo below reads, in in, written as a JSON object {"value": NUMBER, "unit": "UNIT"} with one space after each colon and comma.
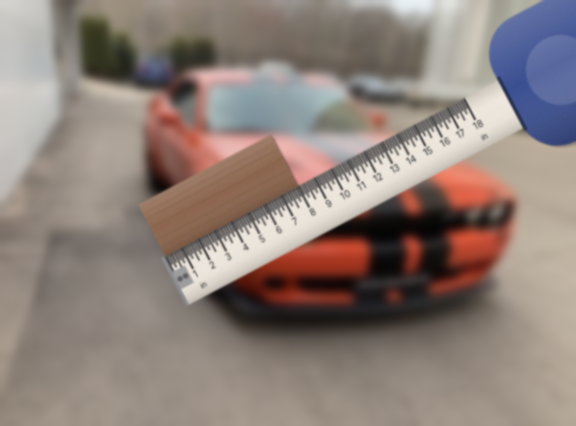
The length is {"value": 8, "unit": "in"}
